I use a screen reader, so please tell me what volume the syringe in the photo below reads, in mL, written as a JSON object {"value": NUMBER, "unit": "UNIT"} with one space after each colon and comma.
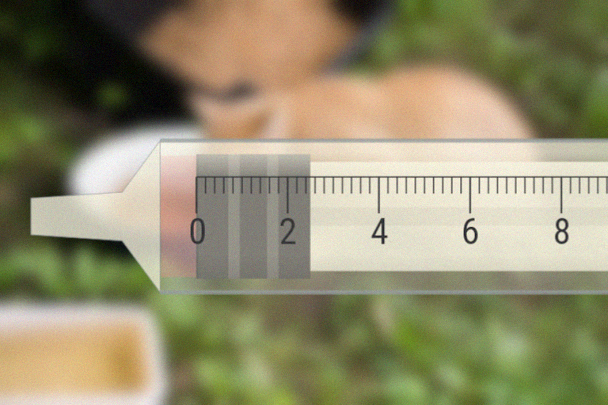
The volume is {"value": 0, "unit": "mL"}
